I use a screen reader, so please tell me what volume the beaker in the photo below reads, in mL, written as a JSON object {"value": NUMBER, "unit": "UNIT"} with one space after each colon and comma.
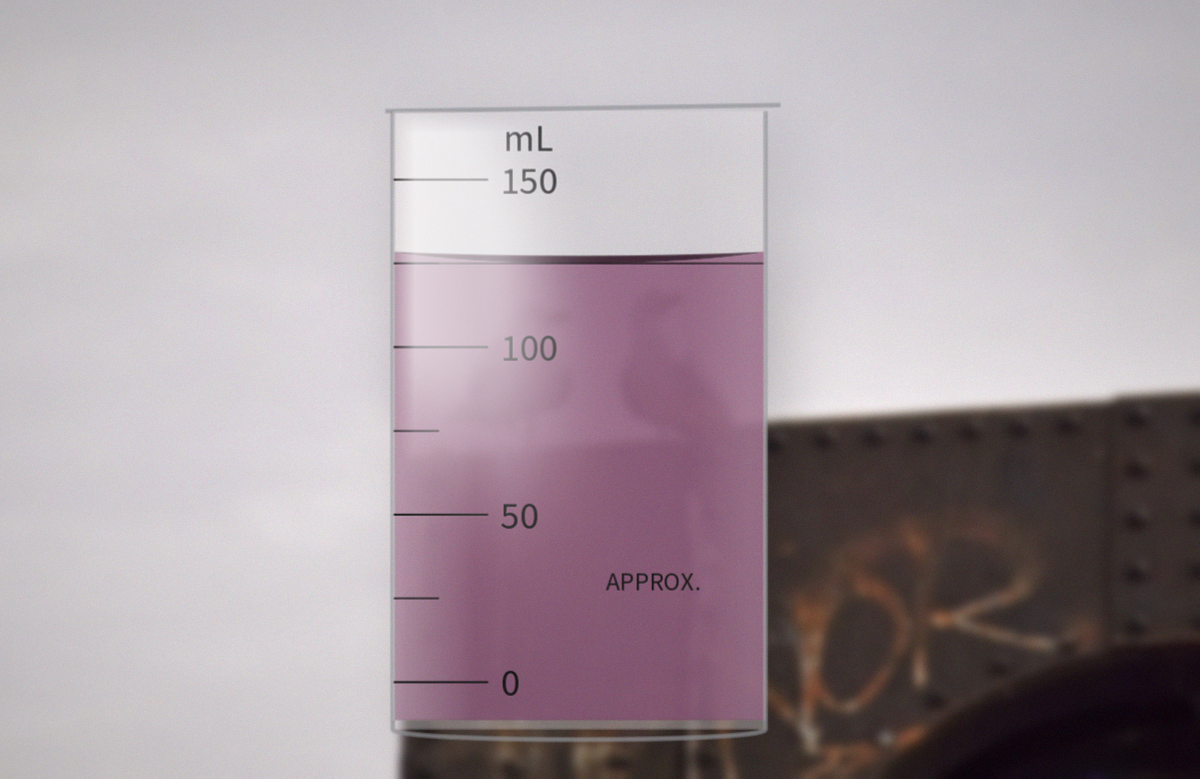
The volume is {"value": 125, "unit": "mL"}
